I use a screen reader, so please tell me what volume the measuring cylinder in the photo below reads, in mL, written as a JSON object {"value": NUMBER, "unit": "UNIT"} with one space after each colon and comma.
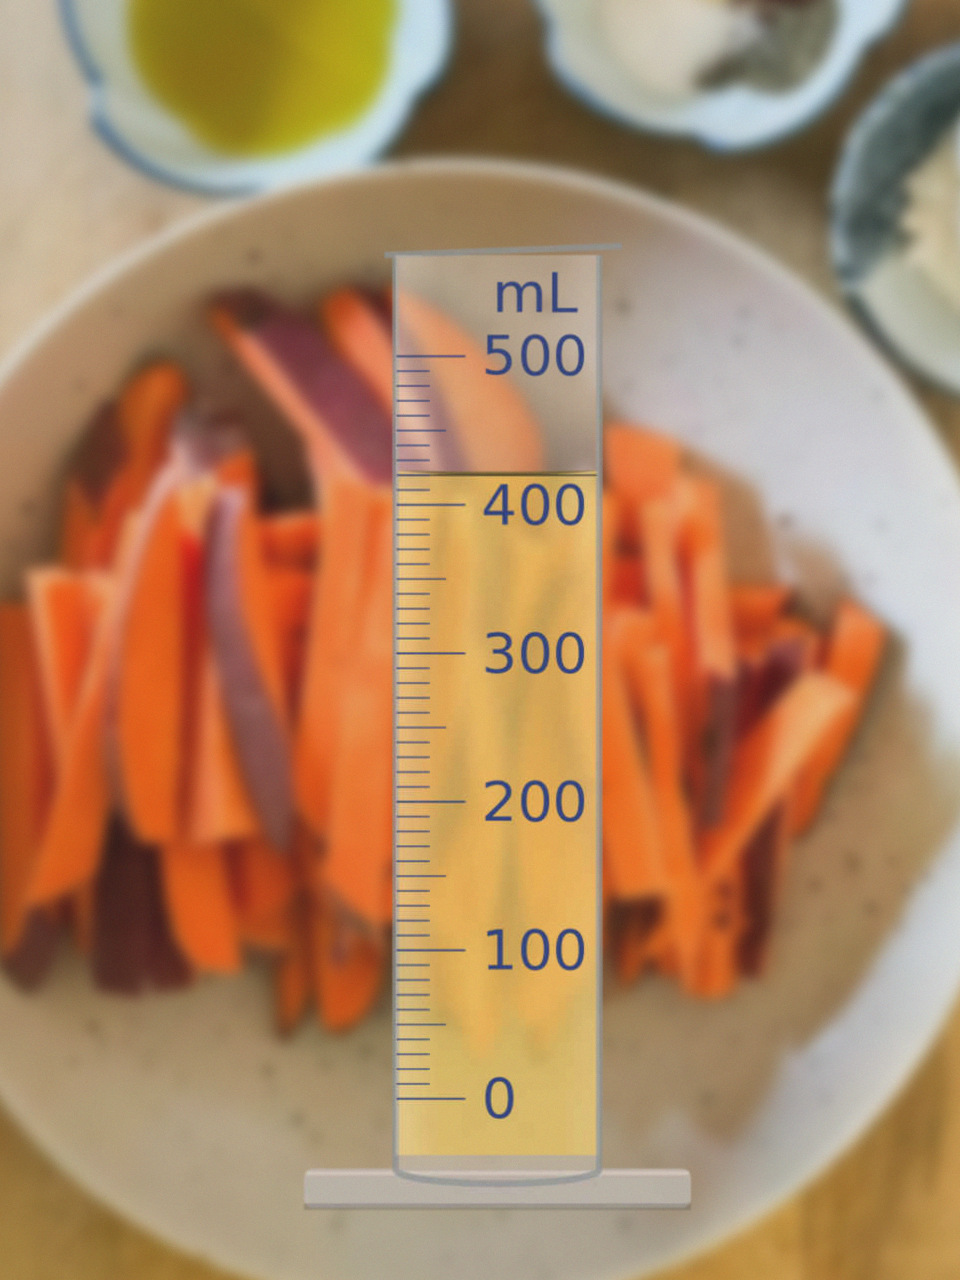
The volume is {"value": 420, "unit": "mL"}
